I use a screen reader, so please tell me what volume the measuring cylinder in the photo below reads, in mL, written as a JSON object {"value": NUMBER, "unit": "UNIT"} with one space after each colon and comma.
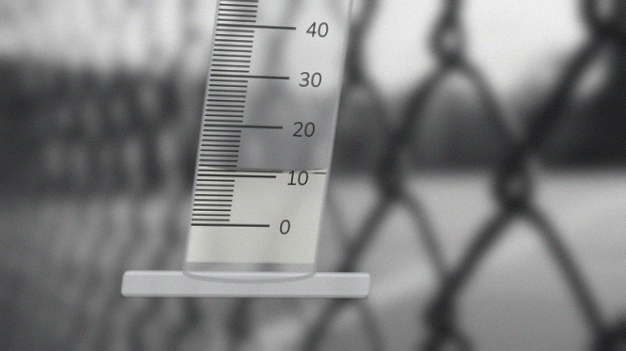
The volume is {"value": 11, "unit": "mL"}
